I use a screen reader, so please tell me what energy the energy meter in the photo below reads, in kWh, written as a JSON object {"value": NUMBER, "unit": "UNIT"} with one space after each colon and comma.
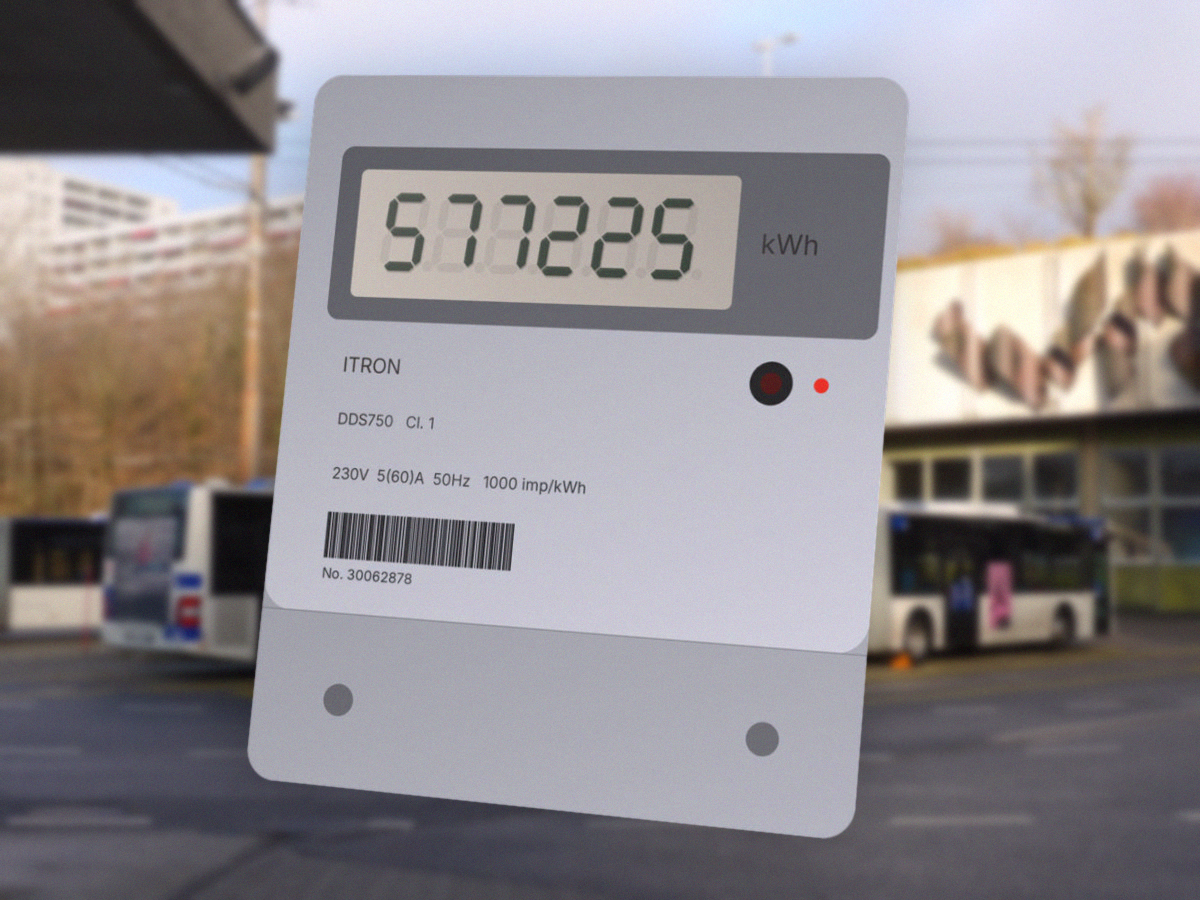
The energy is {"value": 577225, "unit": "kWh"}
